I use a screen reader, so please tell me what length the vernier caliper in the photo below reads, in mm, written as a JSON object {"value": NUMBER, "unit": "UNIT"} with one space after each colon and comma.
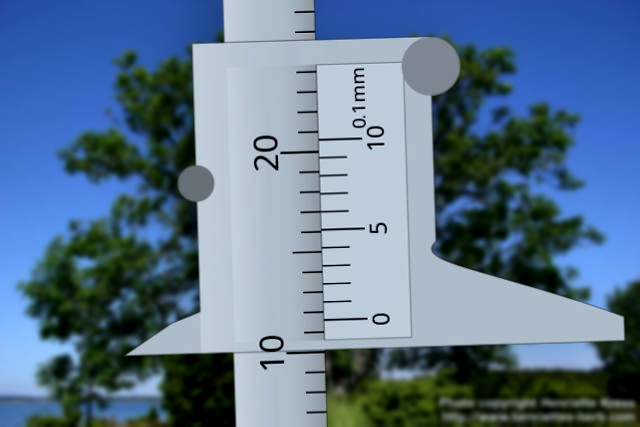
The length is {"value": 11.6, "unit": "mm"}
